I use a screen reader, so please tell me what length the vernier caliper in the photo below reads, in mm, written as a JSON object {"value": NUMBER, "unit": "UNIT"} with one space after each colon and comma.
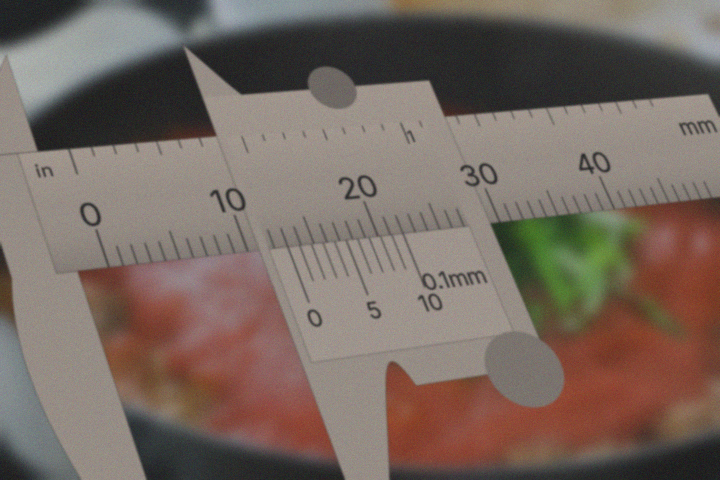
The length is {"value": 13.0, "unit": "mm"}
